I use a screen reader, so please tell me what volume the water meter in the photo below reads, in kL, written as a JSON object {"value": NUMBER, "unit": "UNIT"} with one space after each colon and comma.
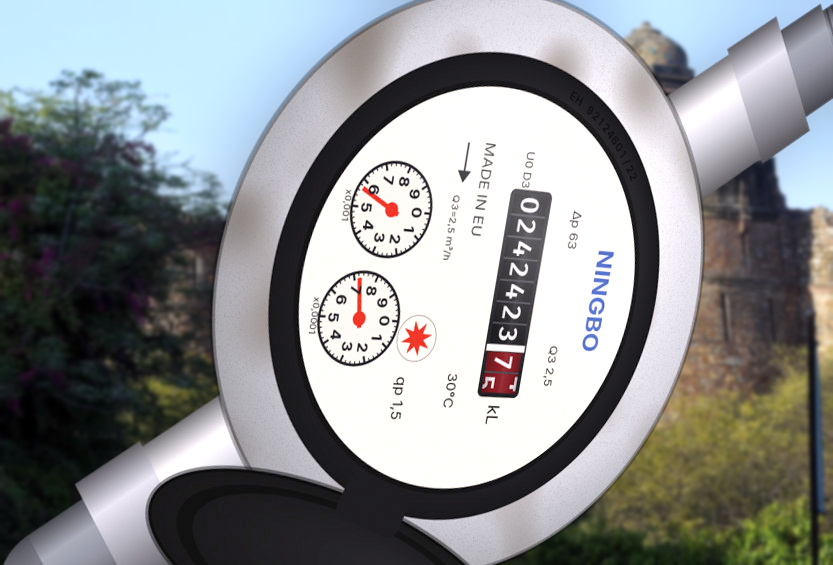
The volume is {"value": 242423.7457, "unit": "kL"}
